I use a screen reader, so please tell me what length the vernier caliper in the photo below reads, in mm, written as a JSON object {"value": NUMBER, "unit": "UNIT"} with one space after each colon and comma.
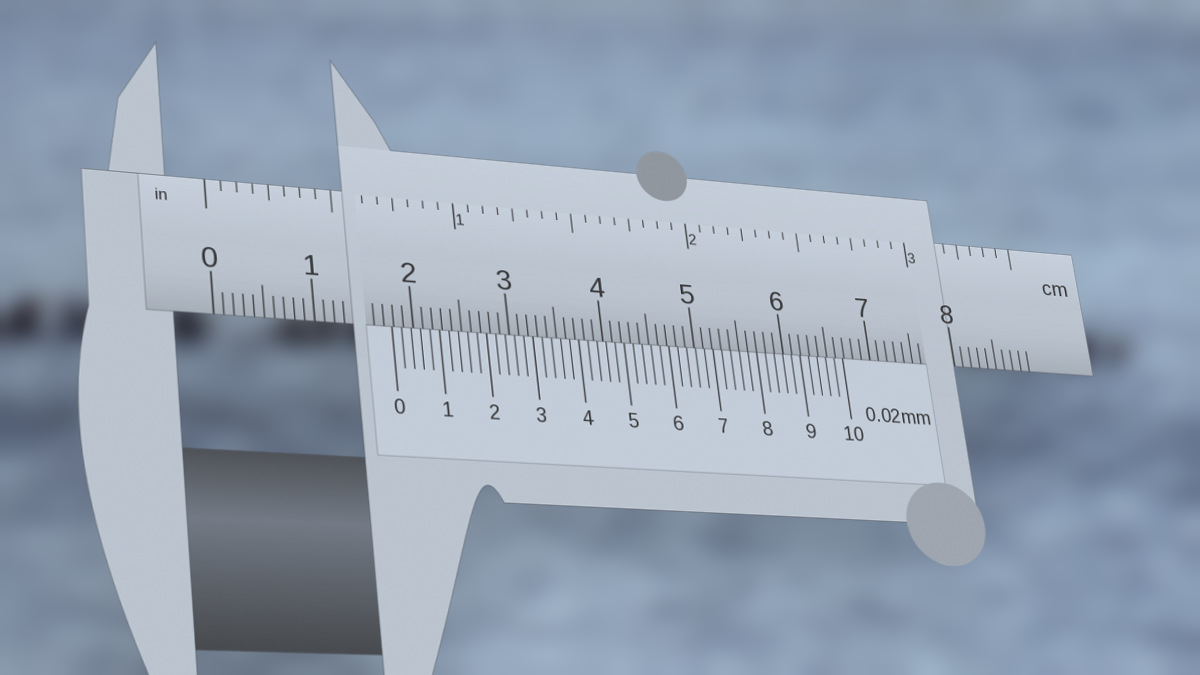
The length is {"value": 17.8, "unit": "mm"}
